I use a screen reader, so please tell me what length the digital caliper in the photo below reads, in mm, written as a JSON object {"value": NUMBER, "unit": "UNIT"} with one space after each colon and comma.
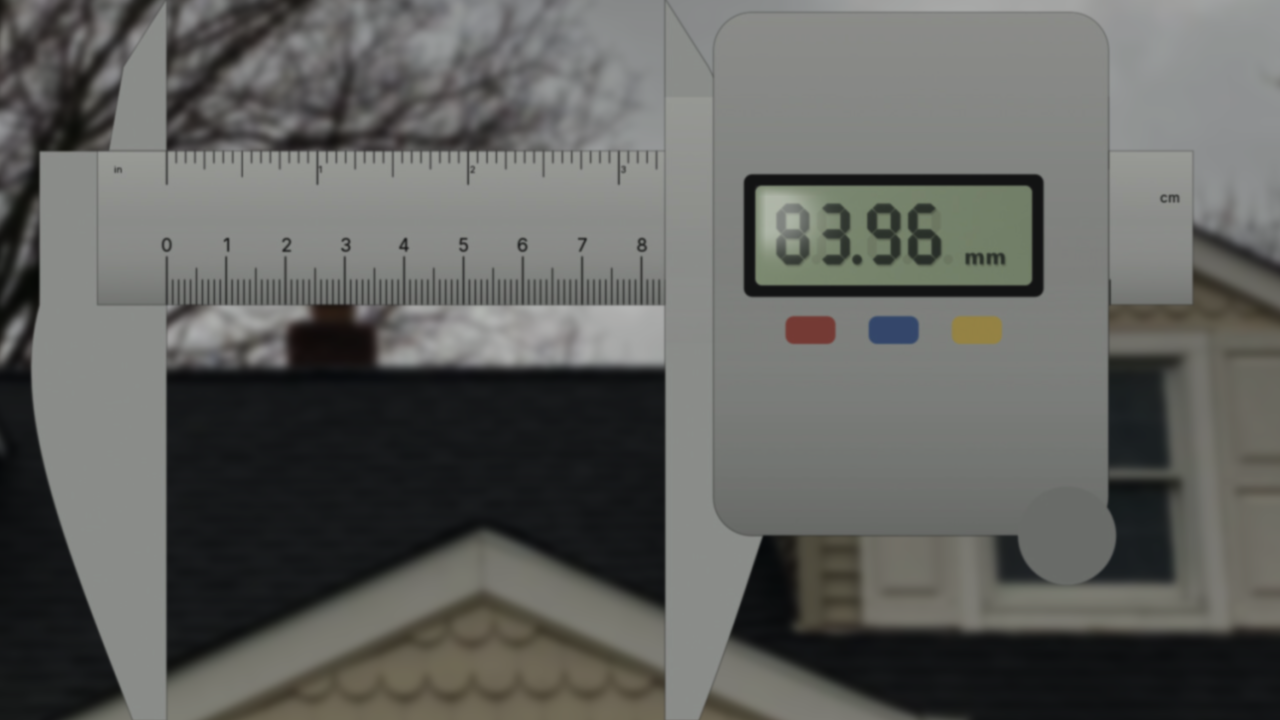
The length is {"value": 83.96, "unit": "mm"}
